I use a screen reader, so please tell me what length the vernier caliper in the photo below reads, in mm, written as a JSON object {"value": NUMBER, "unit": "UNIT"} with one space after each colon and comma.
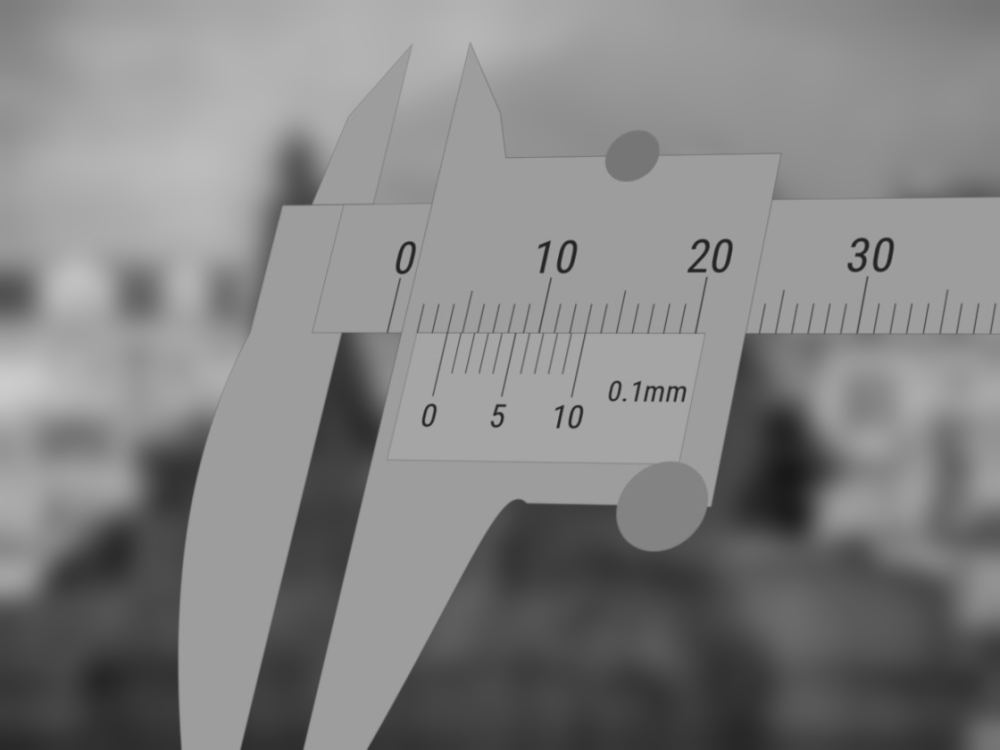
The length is {"value": 4.0, "unit": "mm"}
